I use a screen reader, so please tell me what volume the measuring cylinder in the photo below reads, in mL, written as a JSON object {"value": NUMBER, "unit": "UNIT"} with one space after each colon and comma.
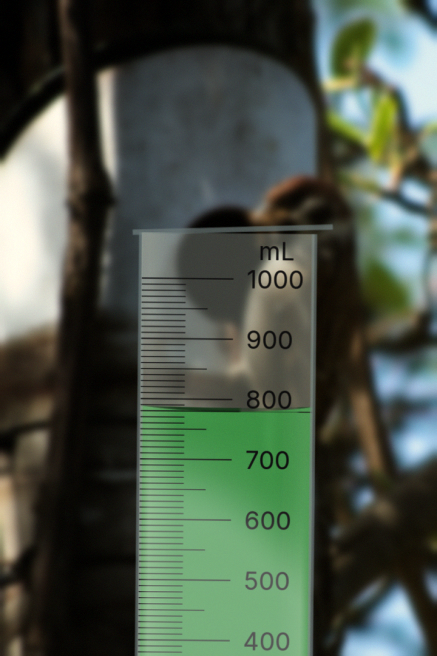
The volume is {"value": 780, "unit": "mL"}
